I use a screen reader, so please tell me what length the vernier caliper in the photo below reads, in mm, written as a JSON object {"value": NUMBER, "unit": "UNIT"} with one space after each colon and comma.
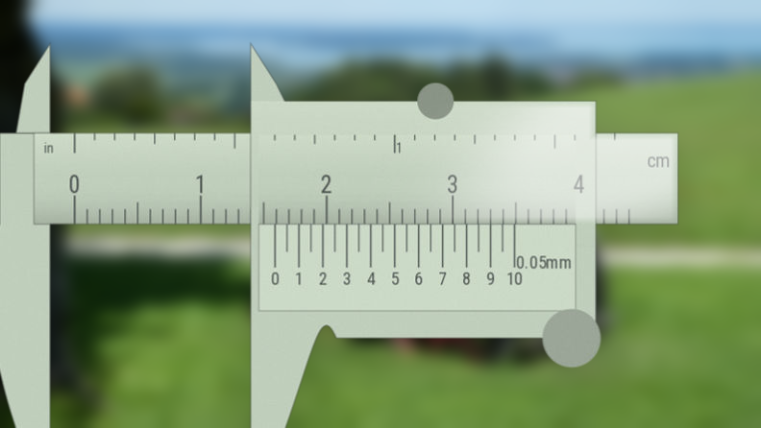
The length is {"value": 15.9, "unit": "mm"}
